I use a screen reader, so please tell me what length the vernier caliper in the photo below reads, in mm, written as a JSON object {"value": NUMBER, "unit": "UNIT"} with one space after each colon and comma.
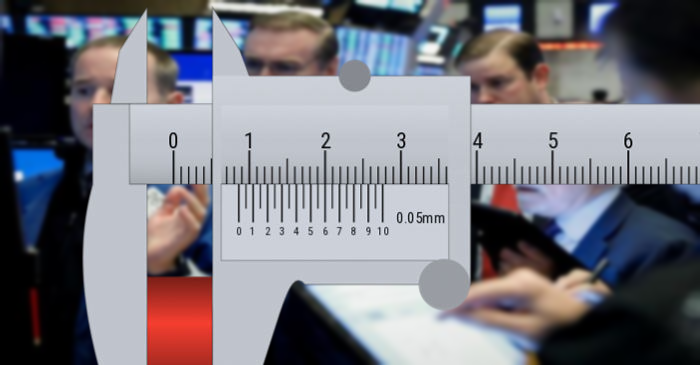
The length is {"value": 8.6, "unit": "mm"}
